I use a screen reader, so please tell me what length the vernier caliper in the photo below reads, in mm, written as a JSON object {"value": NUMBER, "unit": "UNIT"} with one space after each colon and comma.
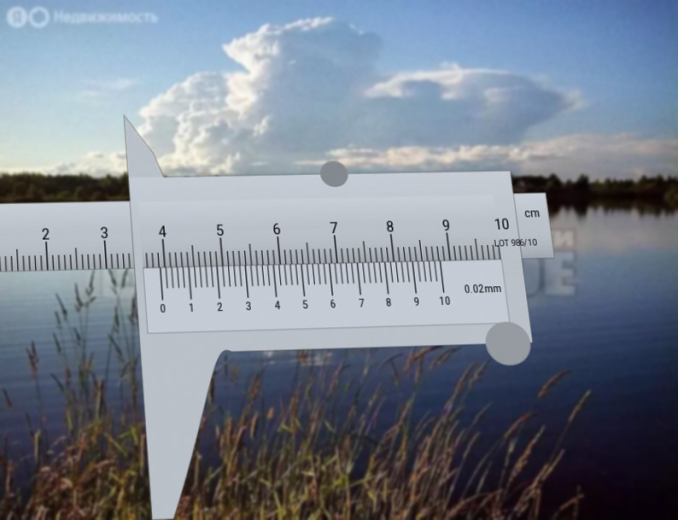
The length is {"value": 39.2, "unit": "mm"}
